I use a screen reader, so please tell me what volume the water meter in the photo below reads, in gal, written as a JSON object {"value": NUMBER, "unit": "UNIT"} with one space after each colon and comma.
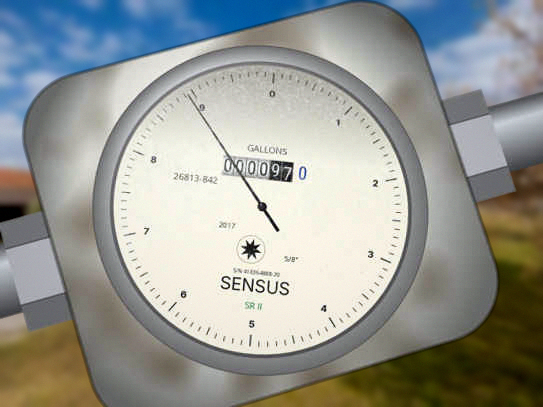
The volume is {"value": 968.9, "unit": "gal"}
